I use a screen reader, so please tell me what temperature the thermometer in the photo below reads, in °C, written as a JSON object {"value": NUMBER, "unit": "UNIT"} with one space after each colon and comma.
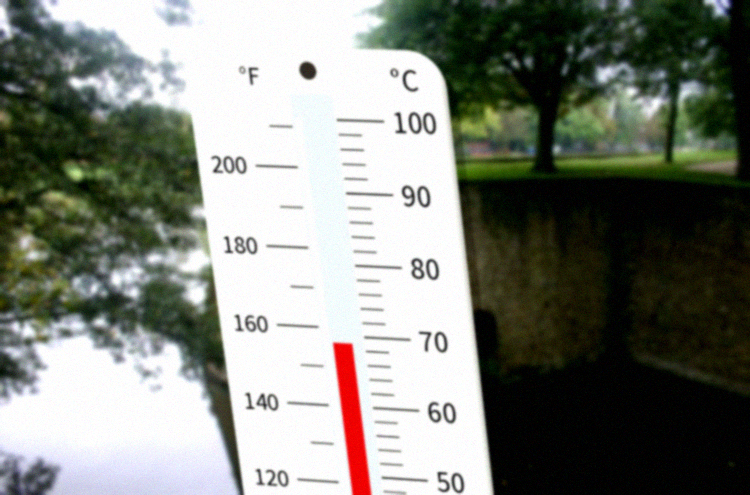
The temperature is {"value": 69, "unit": "°C"}
